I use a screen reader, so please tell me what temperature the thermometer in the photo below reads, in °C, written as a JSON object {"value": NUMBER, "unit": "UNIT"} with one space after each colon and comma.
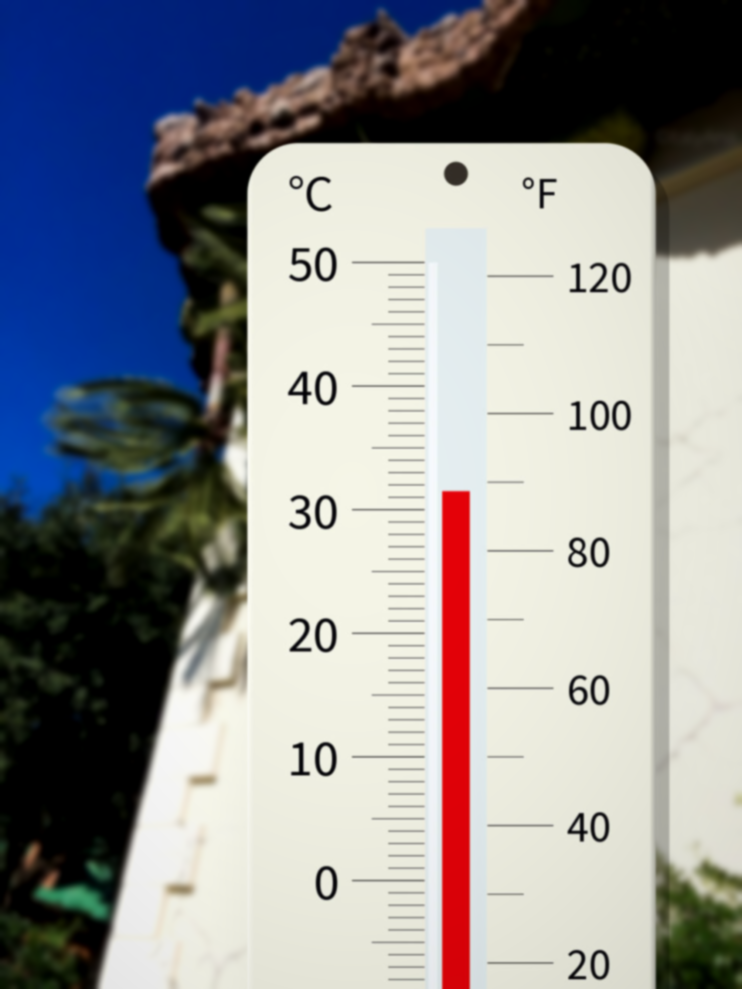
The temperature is {"value": 31.5, "unit": "°C"}
